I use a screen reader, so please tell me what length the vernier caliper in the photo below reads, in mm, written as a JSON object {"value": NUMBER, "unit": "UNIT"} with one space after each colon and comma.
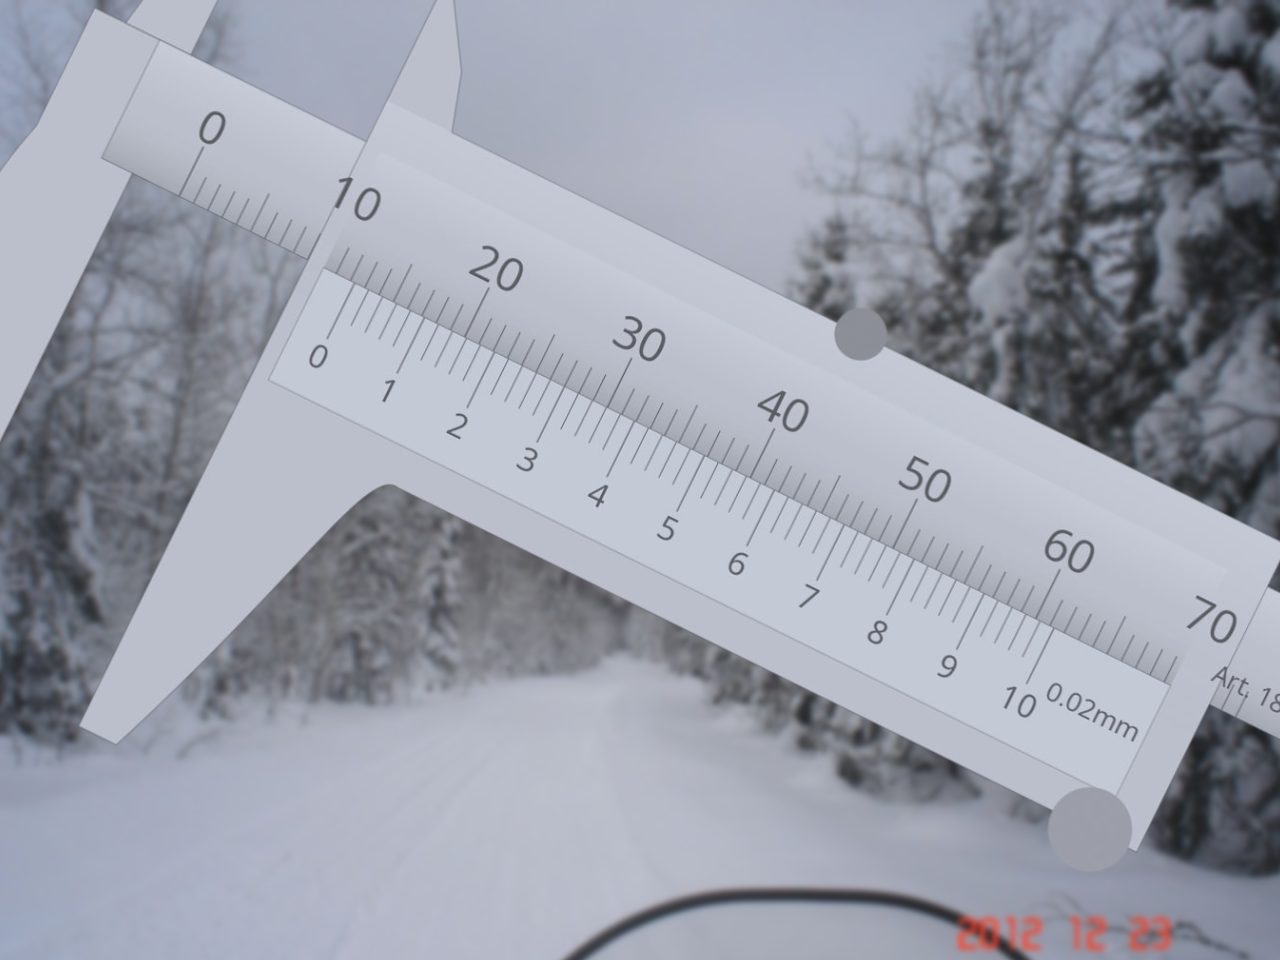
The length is {"value": 12.3, "unit": "mm"}
